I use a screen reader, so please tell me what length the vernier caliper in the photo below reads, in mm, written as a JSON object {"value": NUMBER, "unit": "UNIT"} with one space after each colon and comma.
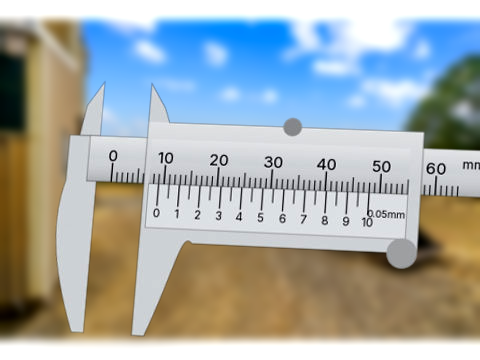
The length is {"value": 9.0, "unit": "mm"}
